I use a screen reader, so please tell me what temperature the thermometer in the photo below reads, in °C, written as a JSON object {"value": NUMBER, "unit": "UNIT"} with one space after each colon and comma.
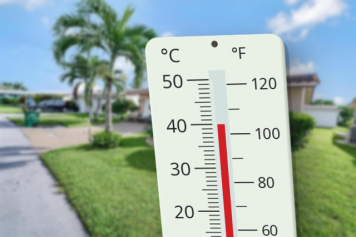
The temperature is {"value": 40, "unit": "°C"}
